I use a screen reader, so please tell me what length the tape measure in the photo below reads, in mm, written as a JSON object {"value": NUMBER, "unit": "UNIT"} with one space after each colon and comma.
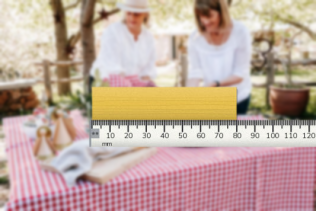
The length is {"value": 80, "unit": "mm"}
